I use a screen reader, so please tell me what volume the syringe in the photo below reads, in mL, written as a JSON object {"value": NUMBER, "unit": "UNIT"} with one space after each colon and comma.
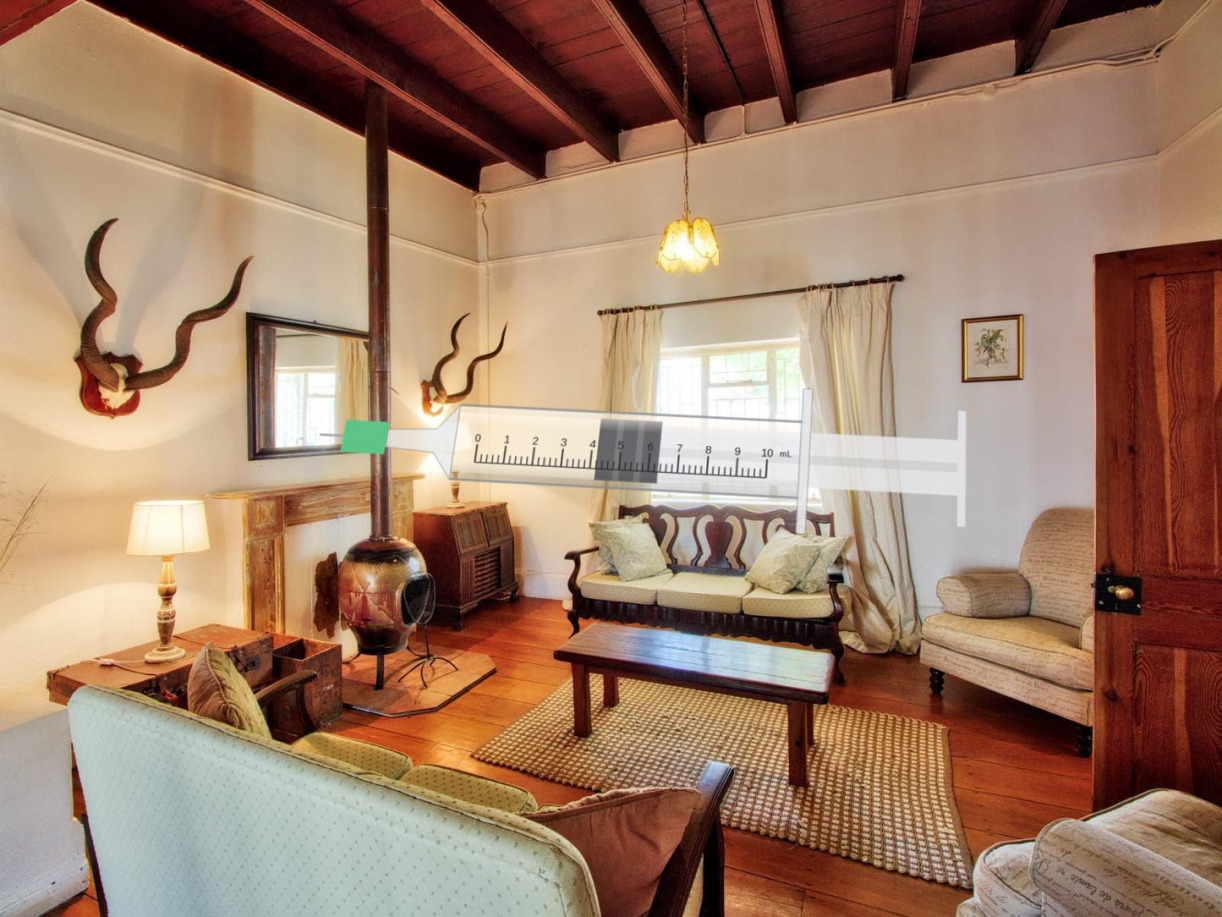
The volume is {"value": 4.2, "unit": "mL"}
